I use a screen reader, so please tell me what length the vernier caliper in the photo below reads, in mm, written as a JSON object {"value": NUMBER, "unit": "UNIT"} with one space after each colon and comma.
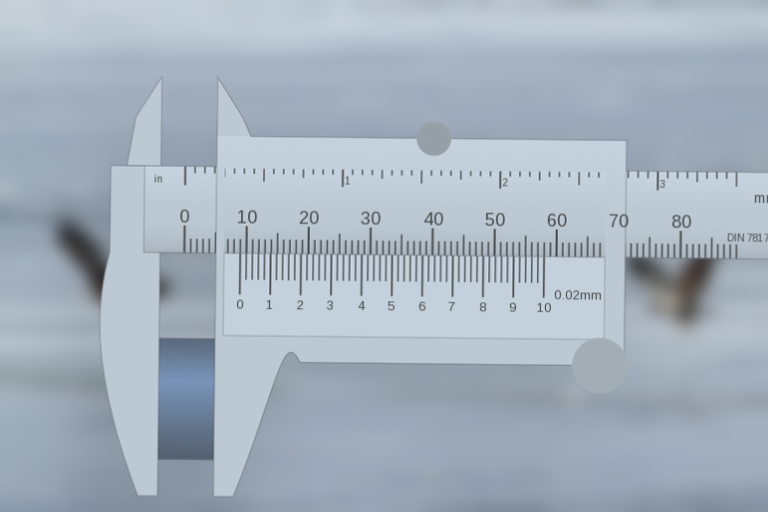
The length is {"value": 9.0, "unit": "mm"}
